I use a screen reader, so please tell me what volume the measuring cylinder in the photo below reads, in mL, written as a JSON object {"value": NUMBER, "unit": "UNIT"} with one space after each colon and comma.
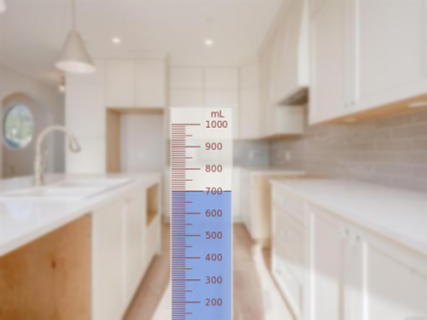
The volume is {"value": 700, "unit": "mL"}
